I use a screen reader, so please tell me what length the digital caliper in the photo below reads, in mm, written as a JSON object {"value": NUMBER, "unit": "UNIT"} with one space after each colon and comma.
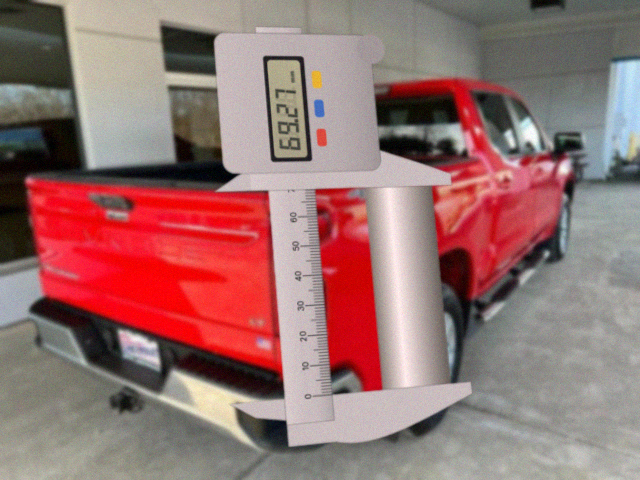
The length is {"value": 69.27, "unit": "mm"}
